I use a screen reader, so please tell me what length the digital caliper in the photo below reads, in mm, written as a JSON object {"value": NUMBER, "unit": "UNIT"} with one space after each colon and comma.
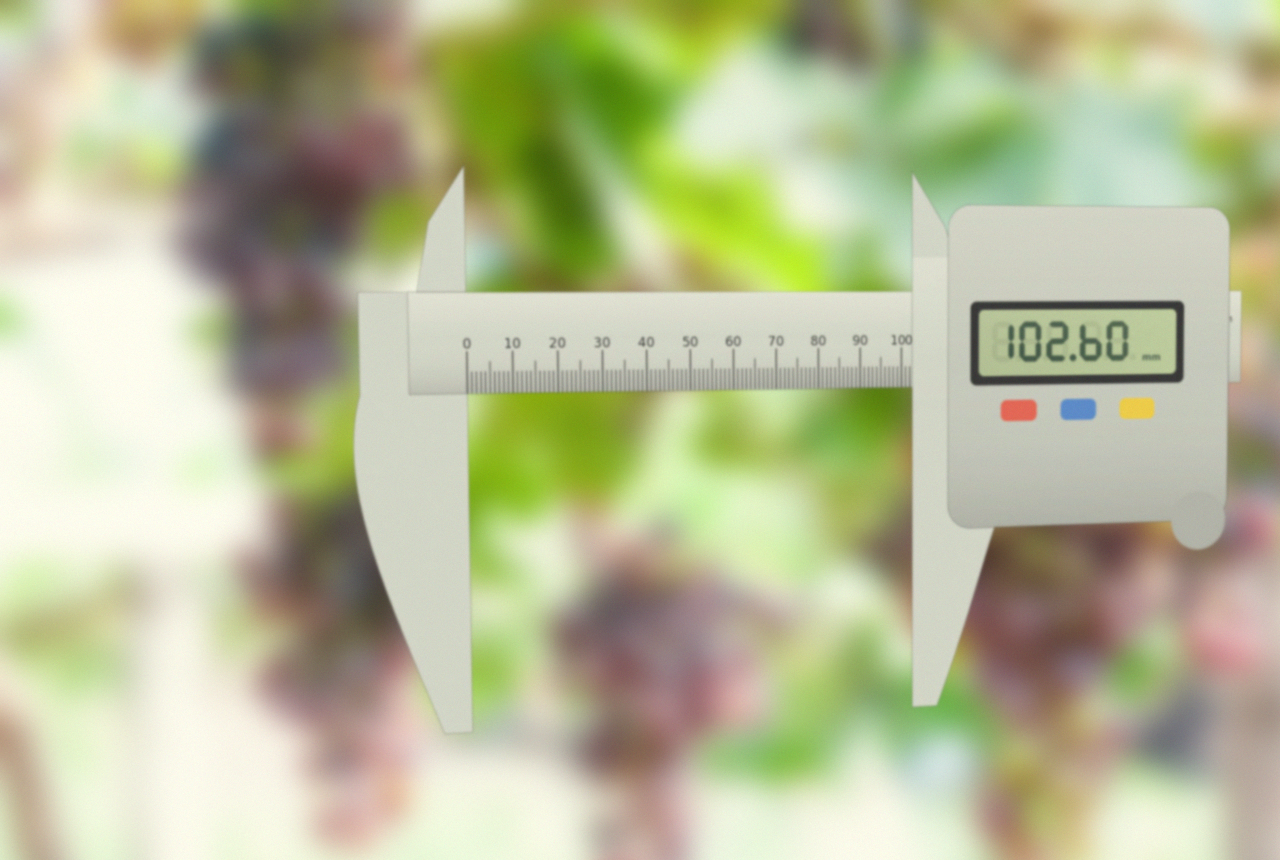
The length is {"value": 102.60, "unit": "mm"}
